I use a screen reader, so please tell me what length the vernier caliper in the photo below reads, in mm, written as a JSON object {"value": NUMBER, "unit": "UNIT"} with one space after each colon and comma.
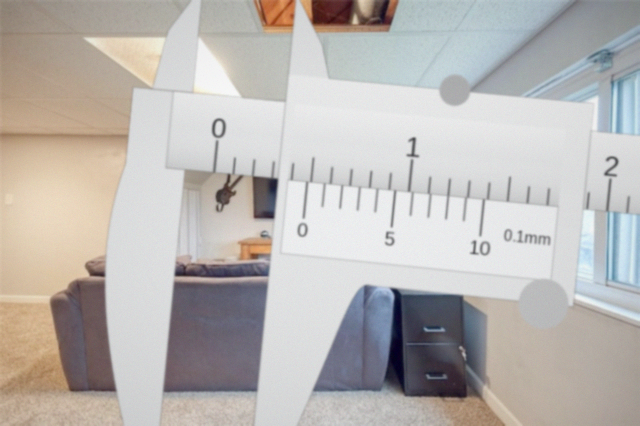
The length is {"value": 4.8, "unit": "mm"}
